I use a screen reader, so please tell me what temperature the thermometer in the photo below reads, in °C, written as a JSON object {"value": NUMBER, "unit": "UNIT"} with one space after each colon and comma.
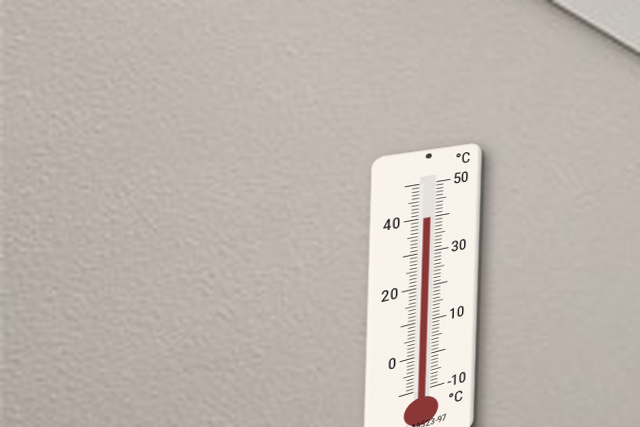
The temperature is {"value": 40, "unit": "°C"}
